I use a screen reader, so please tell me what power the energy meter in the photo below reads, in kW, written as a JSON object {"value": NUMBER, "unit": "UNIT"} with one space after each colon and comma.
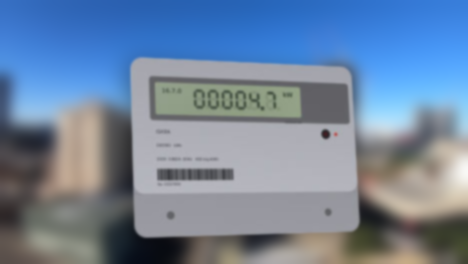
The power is {"value": 4.7, "unit": "kW"}
